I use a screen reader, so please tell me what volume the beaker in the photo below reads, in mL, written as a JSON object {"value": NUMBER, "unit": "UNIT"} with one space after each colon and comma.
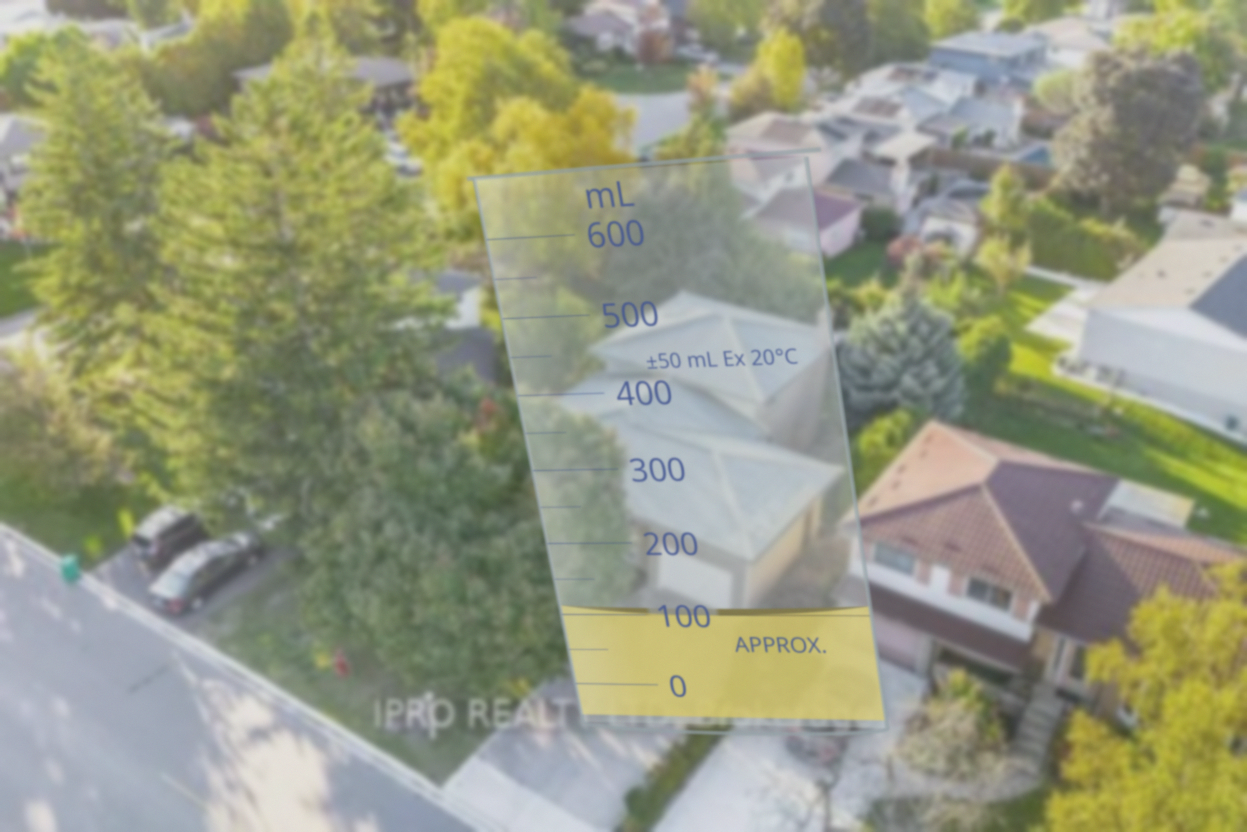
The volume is {"value": 100, "unit": "mL"}
